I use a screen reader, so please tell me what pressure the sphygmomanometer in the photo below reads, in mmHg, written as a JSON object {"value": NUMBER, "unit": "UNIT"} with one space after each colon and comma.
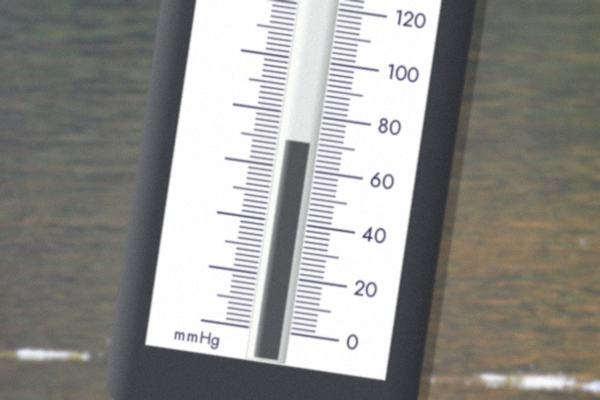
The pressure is {"value": 70, "unit": "mmHg"}
